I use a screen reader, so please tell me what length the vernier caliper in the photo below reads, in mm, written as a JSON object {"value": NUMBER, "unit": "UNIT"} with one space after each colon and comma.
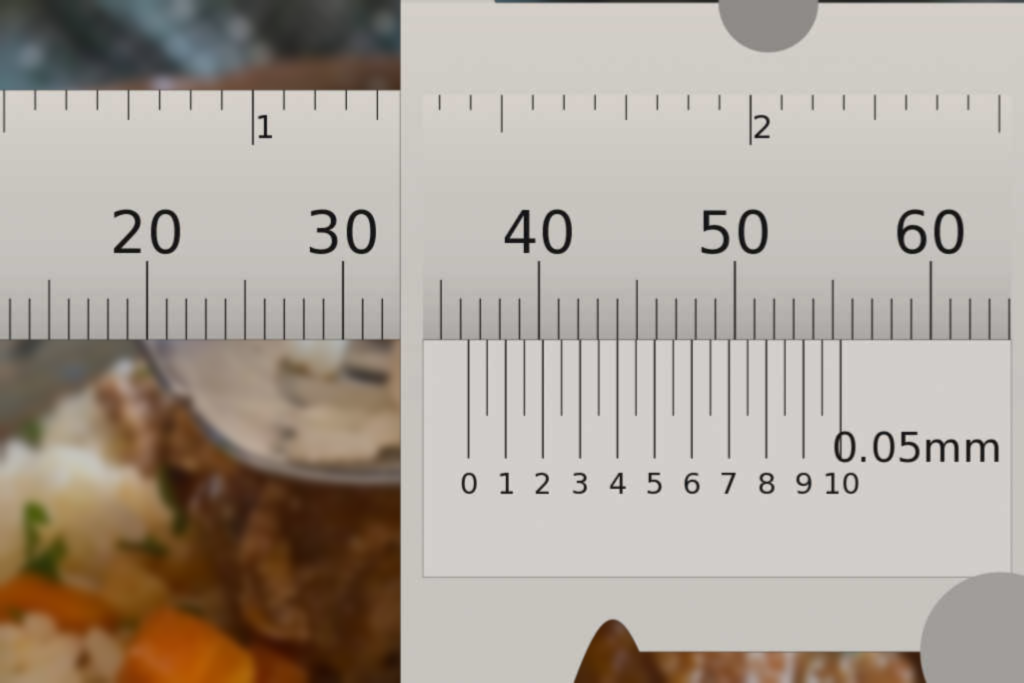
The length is {"value": 36.4, "unit": "mm"}
